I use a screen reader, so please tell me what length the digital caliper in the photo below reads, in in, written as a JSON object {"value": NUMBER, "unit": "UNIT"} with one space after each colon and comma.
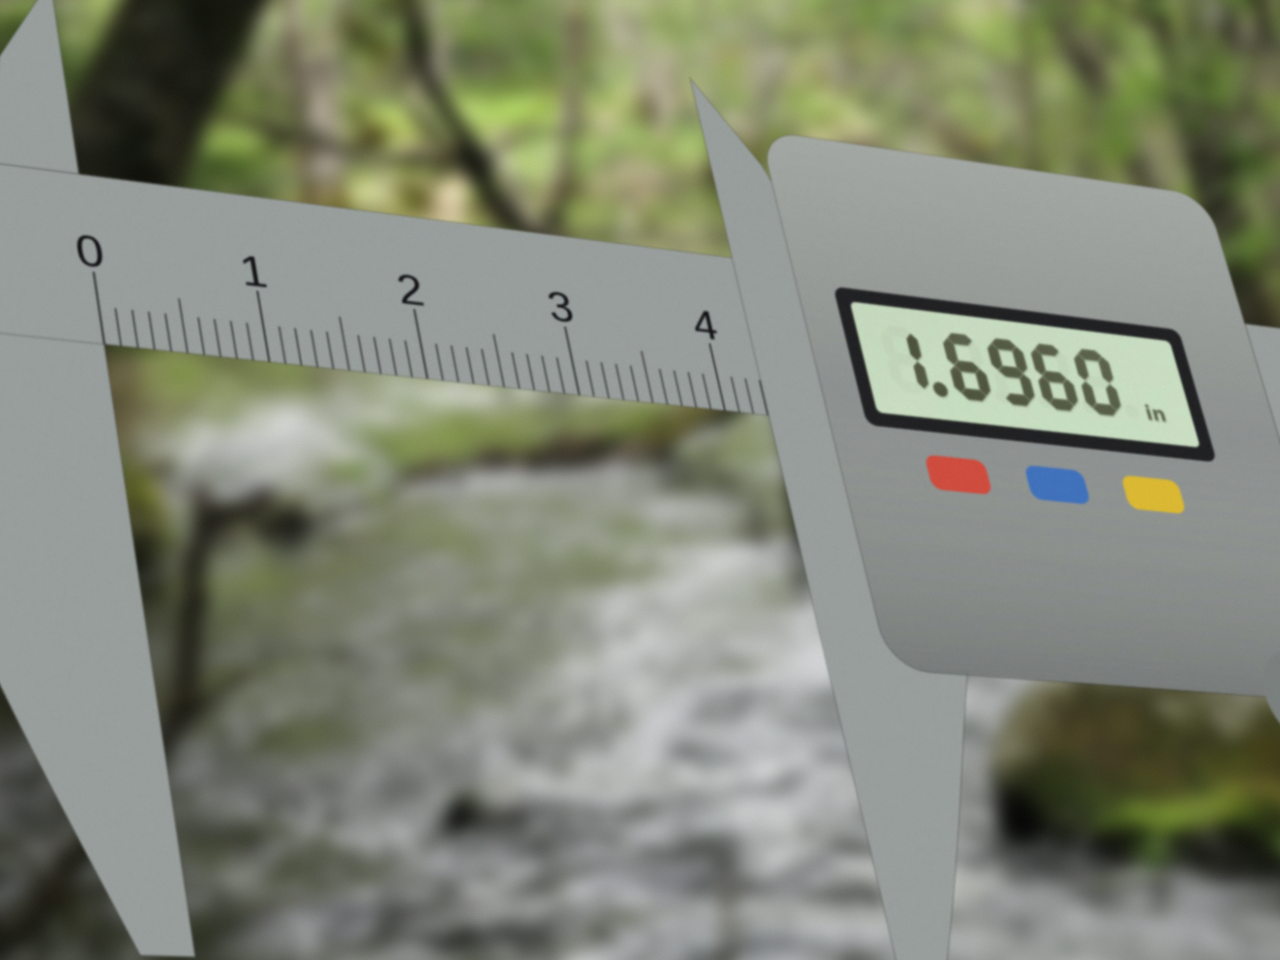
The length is {"value": 1.6960, "unit": "in"}
